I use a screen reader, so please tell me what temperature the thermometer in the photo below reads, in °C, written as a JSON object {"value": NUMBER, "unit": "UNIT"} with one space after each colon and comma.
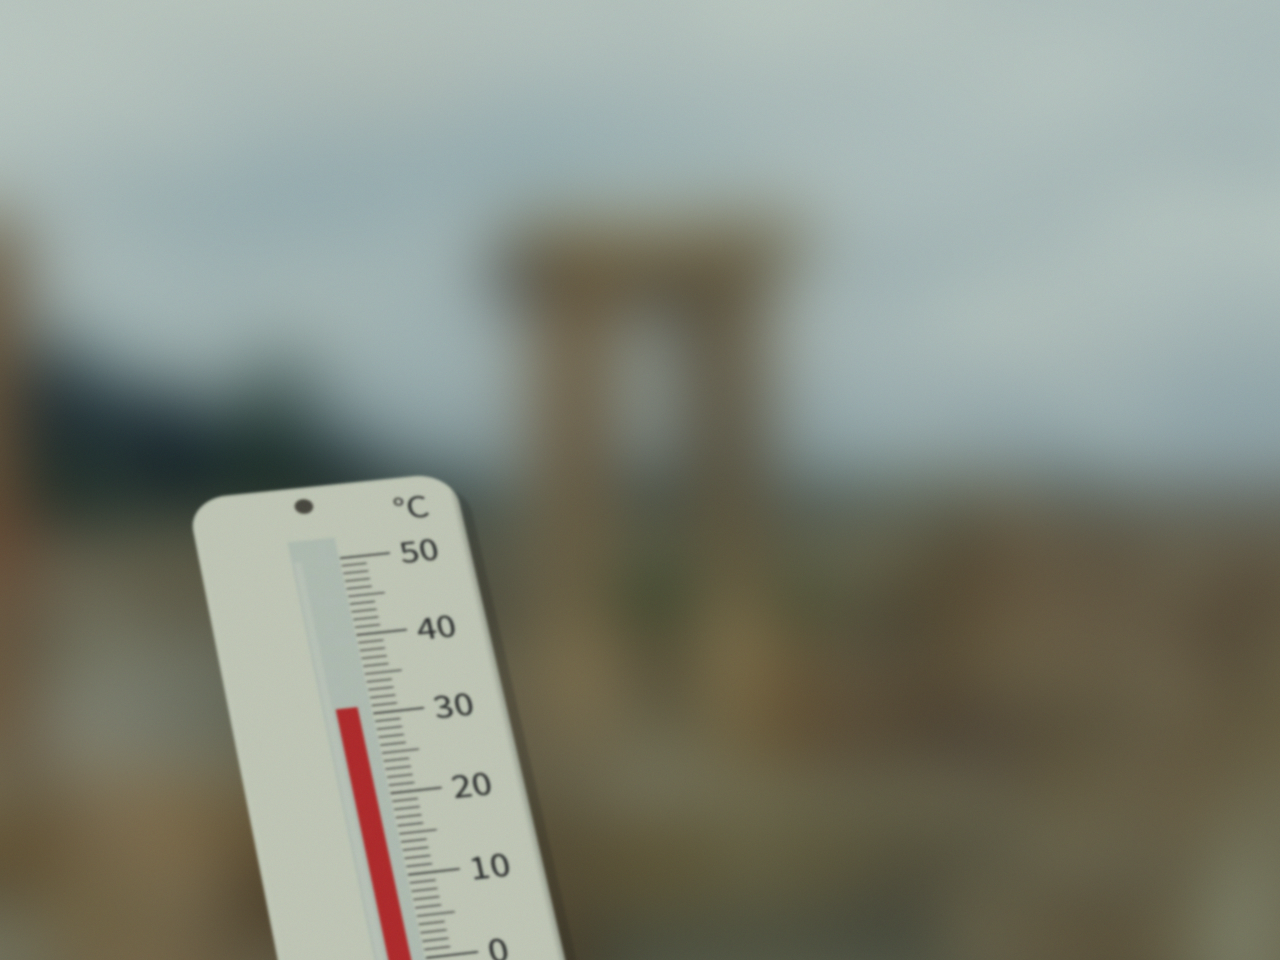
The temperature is {"value": 31, "unit": "°C"}
